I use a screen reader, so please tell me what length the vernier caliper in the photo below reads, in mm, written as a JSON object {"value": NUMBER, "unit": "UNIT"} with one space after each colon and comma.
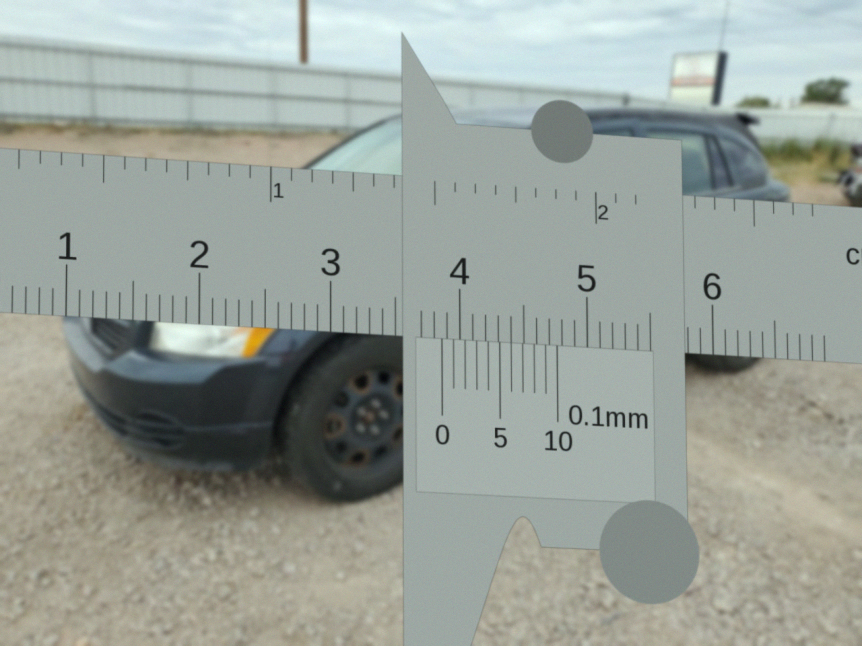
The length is {"value": 38.6, "unit": "mm"}
